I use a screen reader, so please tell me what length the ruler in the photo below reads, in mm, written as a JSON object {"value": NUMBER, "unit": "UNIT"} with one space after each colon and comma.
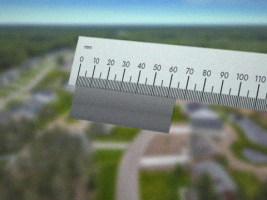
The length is {"value": 65, "unit": "mm"}
